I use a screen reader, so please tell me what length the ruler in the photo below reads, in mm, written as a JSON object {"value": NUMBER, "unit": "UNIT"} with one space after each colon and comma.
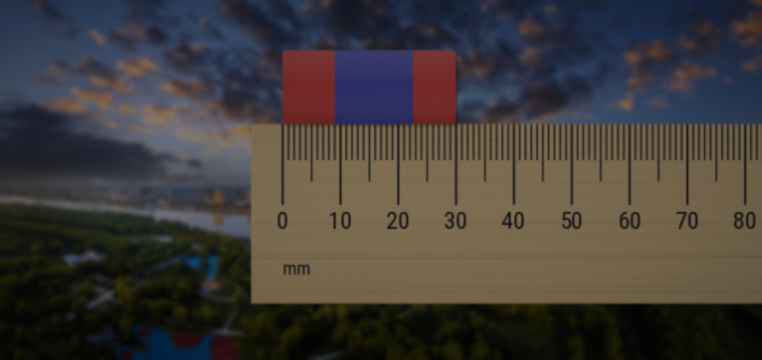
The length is {"value": 30, "unit": "mm"}
